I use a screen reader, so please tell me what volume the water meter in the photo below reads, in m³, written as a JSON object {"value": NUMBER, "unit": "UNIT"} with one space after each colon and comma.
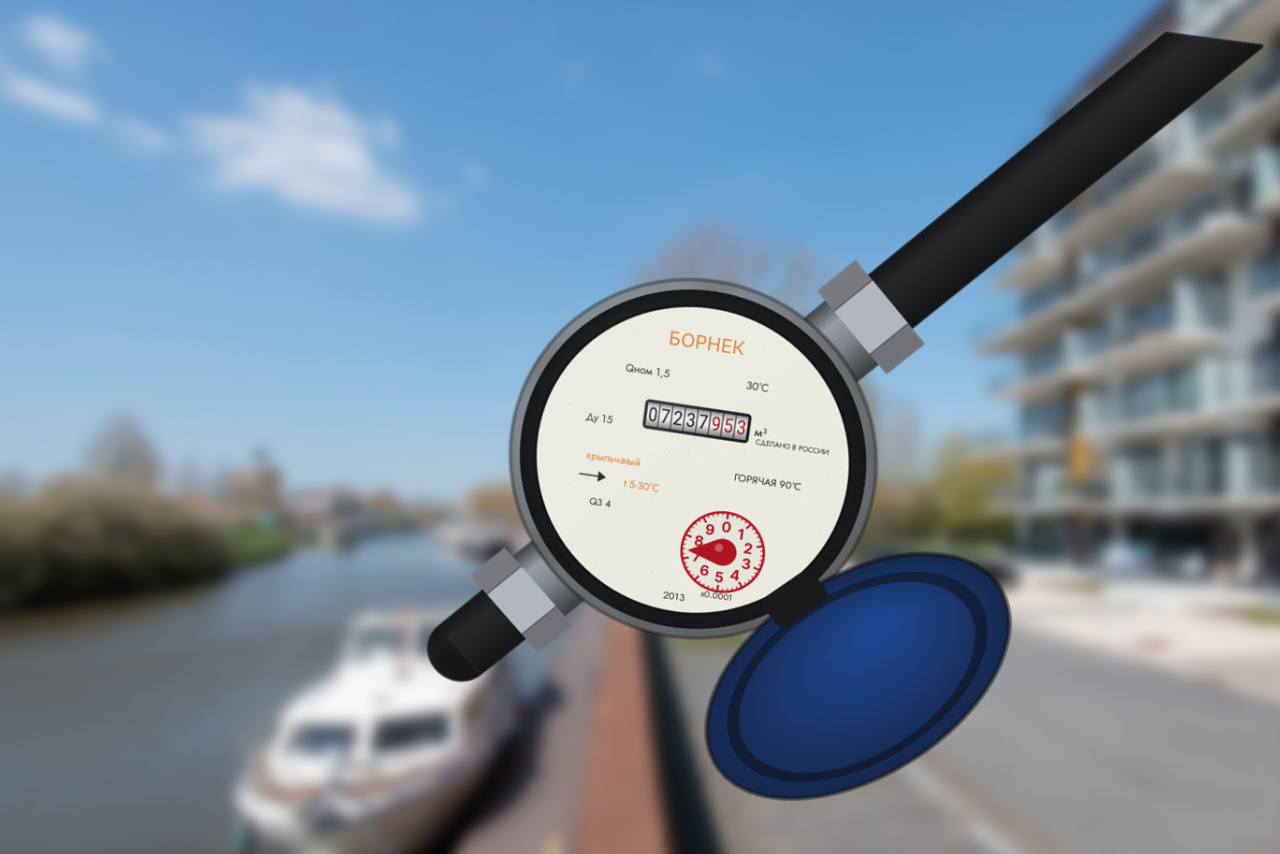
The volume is {"value": 7237.9537, "unit": "m³"}
